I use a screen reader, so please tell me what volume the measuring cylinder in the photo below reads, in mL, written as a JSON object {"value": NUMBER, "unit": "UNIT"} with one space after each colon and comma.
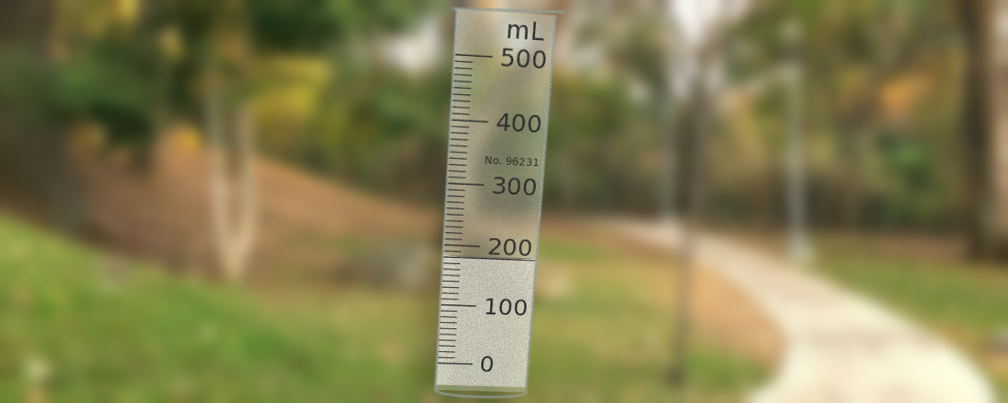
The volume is {"value": 180, "unit": "mL"}
